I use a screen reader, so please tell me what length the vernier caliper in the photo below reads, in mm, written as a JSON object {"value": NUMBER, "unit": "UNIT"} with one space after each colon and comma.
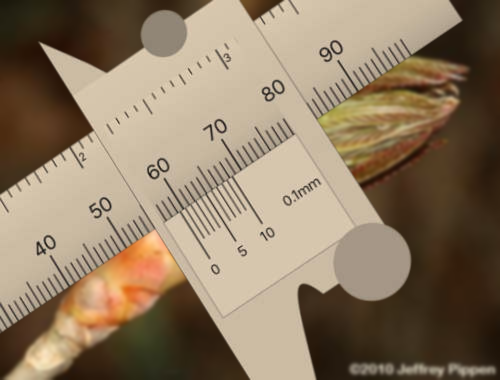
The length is {"value": 59.4, "unit": "mm"}
